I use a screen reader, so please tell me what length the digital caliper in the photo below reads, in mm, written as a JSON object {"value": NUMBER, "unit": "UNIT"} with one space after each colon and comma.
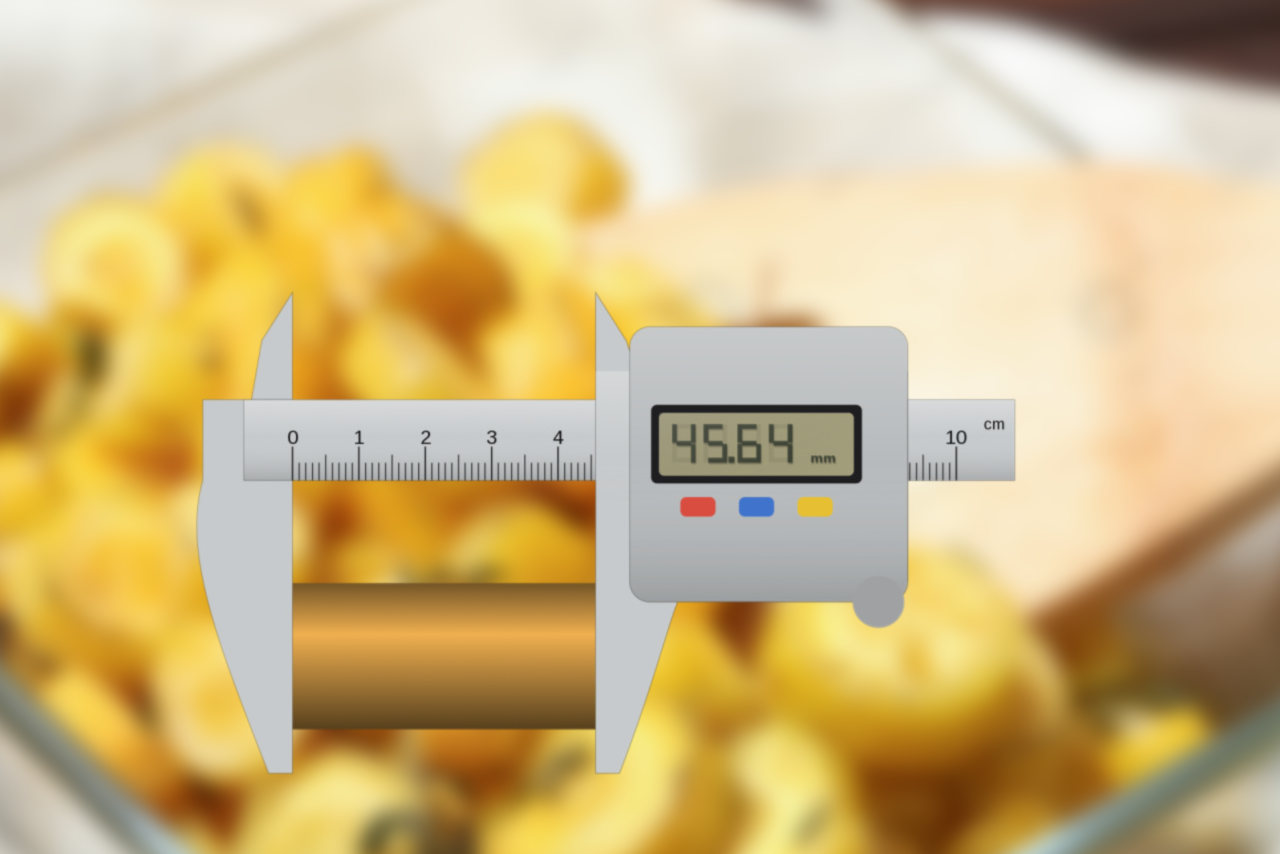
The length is {"value": 45.64, "unit": "mm"}
